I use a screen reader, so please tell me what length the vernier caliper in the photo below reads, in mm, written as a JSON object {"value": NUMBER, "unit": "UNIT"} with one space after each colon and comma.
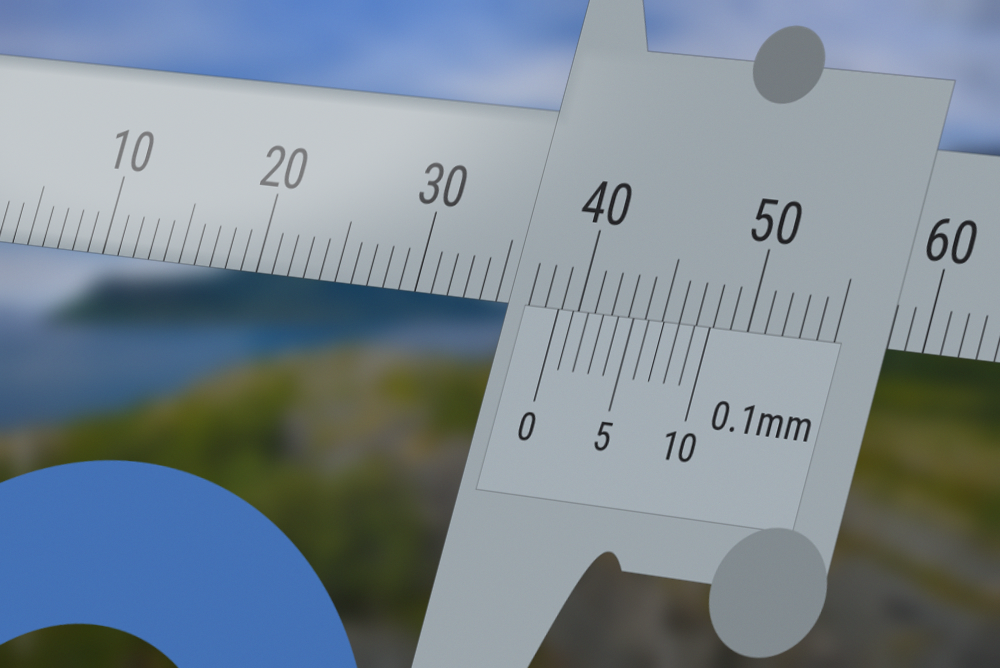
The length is {"value": 38.8, "unit": "mm"}
